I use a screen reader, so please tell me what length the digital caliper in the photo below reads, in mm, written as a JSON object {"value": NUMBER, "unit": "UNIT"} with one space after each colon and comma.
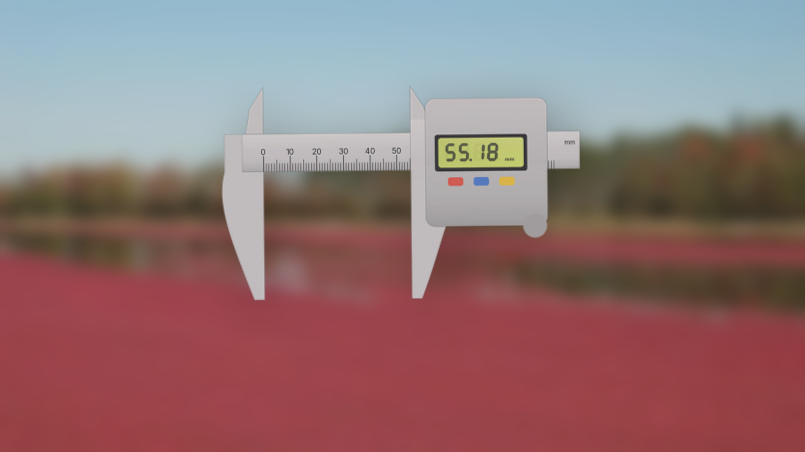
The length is {"value": 55.18, "unit": "mm"}
